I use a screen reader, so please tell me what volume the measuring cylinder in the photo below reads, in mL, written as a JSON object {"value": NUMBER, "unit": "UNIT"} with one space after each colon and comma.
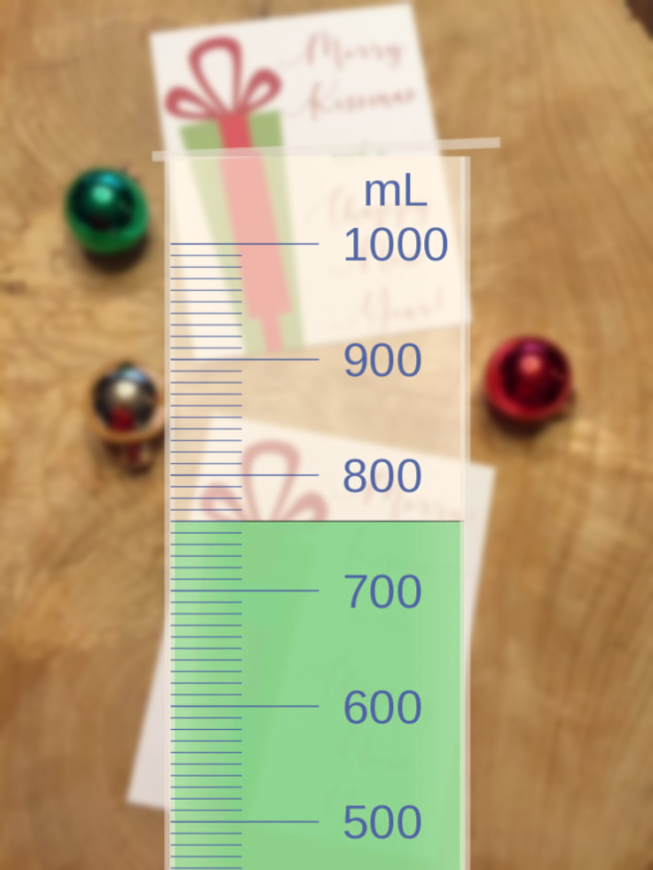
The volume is {"value": 760, "unit": "mL"}
